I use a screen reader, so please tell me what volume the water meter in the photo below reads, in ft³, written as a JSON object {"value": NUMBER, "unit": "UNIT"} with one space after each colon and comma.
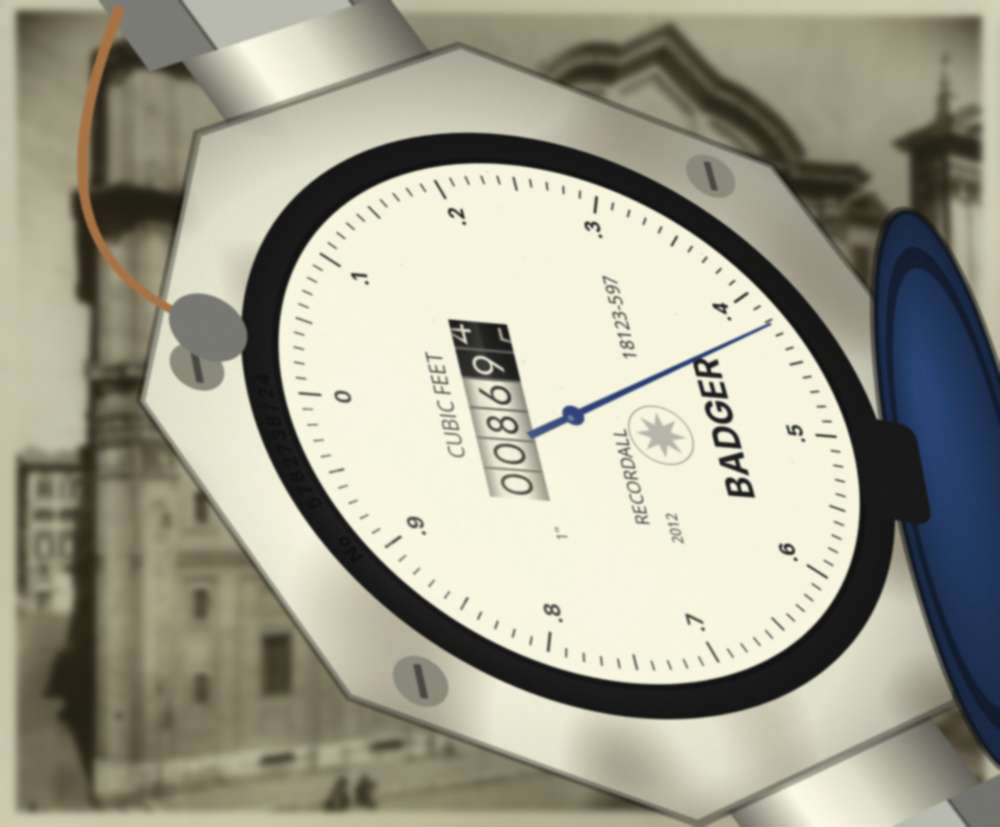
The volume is {"value": 8694.42, "unit": "ft³"}
